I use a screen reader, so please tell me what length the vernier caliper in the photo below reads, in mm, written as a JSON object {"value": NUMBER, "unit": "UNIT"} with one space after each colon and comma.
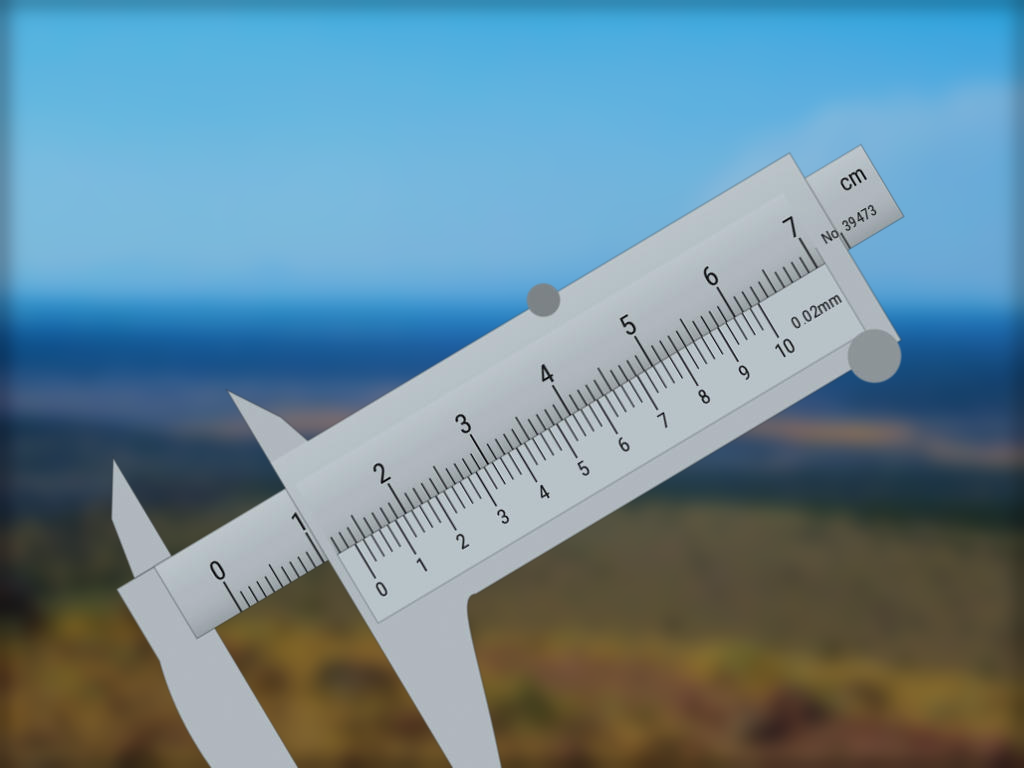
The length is {"value": 13.8, "unit": "mm"}
